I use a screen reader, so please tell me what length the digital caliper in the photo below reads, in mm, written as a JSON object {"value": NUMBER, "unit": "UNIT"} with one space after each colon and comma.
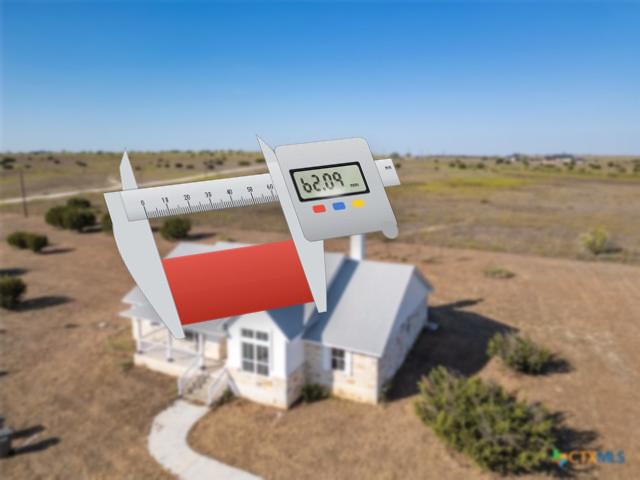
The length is {"value": 62.09, "unit": "mm"}
